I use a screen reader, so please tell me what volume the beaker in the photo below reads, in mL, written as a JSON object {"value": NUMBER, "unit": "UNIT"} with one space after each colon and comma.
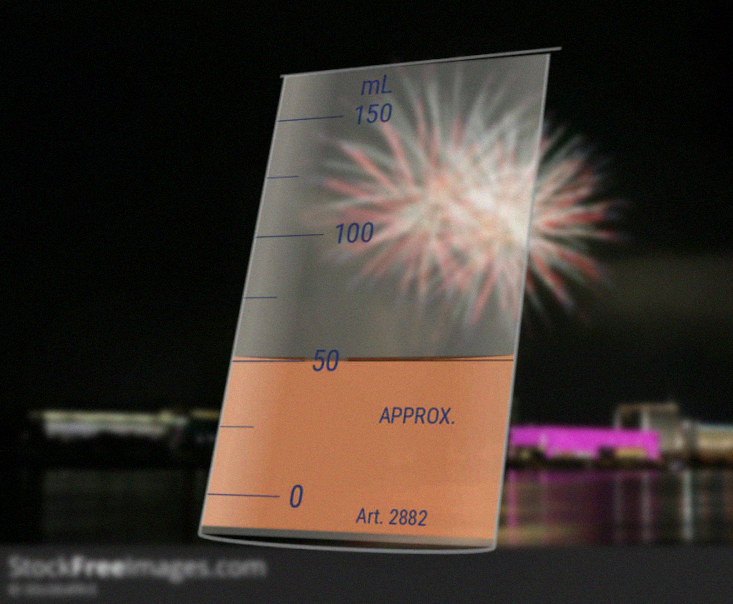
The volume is {"value": 50, "unit": "mL"}
